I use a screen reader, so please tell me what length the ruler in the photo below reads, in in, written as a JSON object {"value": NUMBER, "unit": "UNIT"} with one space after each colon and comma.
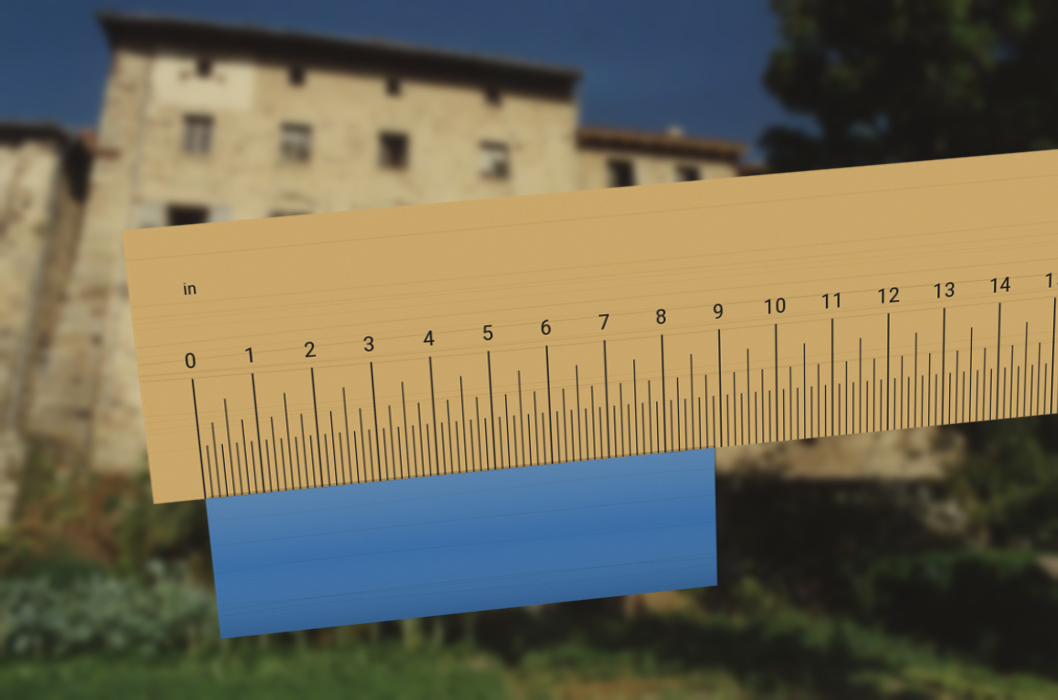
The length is {"value": 8.875, "unit": "in"}
